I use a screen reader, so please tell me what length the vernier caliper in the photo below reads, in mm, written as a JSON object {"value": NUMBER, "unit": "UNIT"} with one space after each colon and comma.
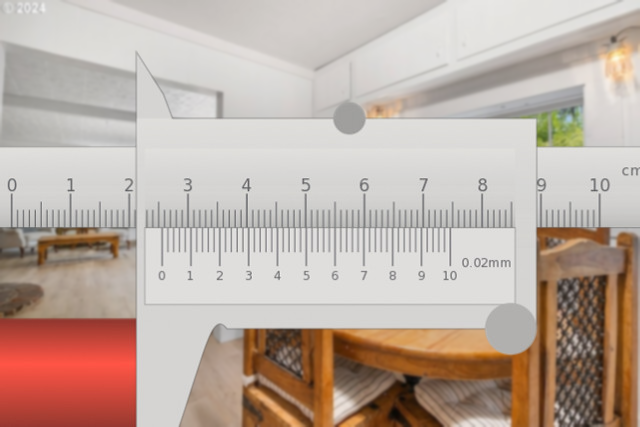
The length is {"value": 25.6, "unit": "mm"}
